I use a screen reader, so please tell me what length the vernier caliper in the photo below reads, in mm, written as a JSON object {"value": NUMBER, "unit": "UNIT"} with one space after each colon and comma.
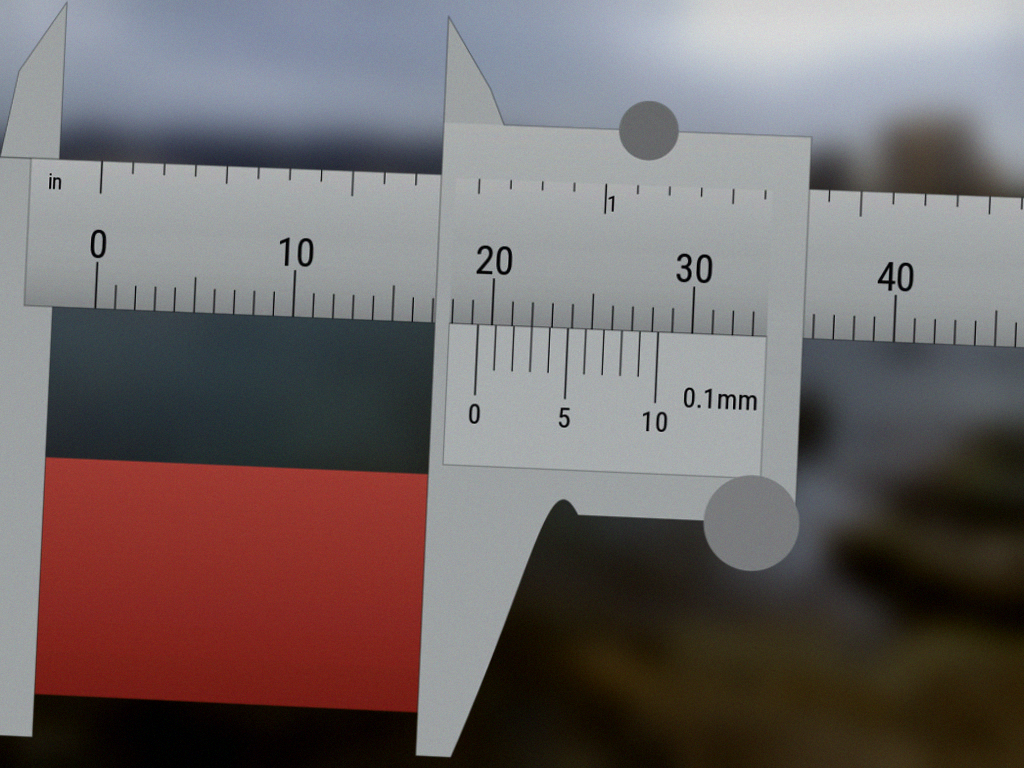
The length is {"value": 19.3, "unit": "mm"}
